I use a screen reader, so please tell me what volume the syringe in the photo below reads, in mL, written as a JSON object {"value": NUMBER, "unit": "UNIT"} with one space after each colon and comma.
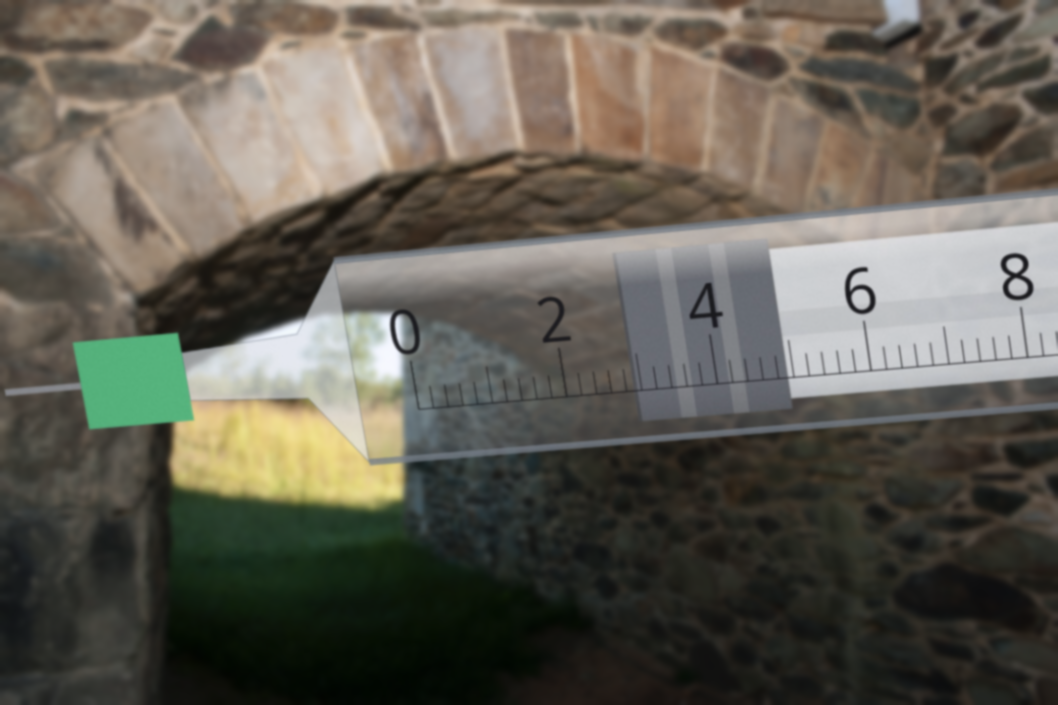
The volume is {"value": 2.9, "unit": "mL"}
